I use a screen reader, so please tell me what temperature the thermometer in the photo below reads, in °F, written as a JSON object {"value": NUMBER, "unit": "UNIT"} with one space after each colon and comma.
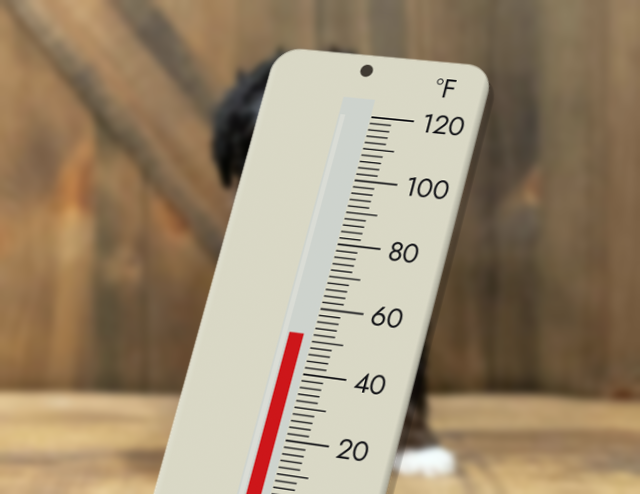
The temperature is {"value": 52, "unit": "°F"}
